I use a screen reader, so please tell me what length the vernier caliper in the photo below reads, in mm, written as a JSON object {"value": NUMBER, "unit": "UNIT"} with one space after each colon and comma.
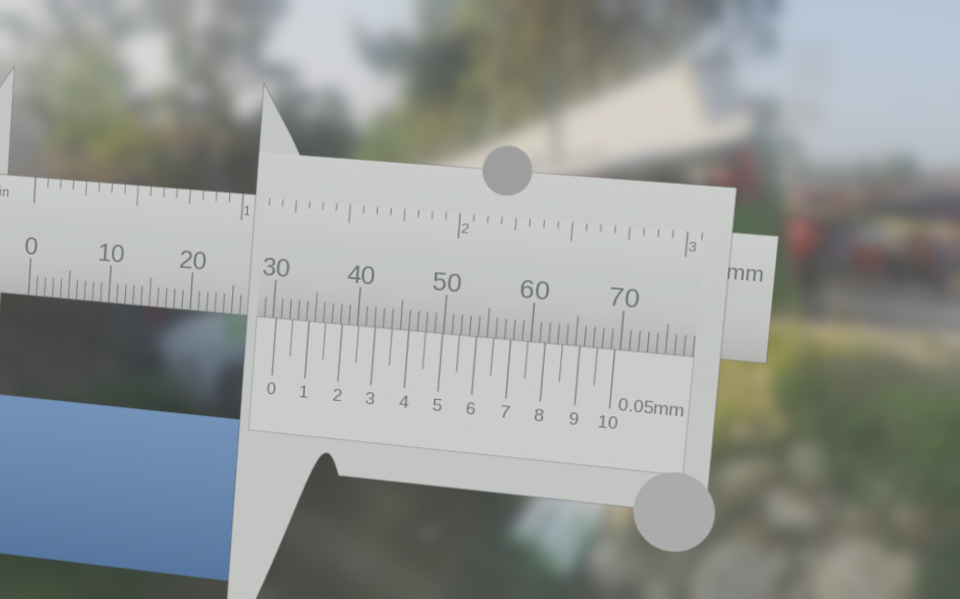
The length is {"value": 30.4, "unit": "mm"}
